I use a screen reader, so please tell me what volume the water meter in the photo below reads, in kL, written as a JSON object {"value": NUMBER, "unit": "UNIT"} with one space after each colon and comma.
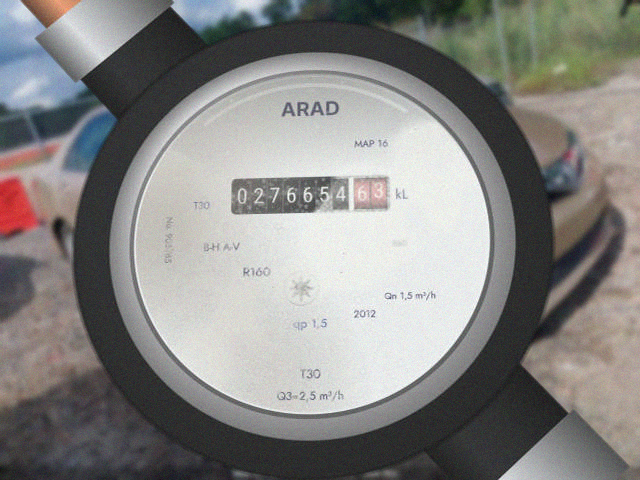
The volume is {"value": 276654.63, "unit": "kL"}
